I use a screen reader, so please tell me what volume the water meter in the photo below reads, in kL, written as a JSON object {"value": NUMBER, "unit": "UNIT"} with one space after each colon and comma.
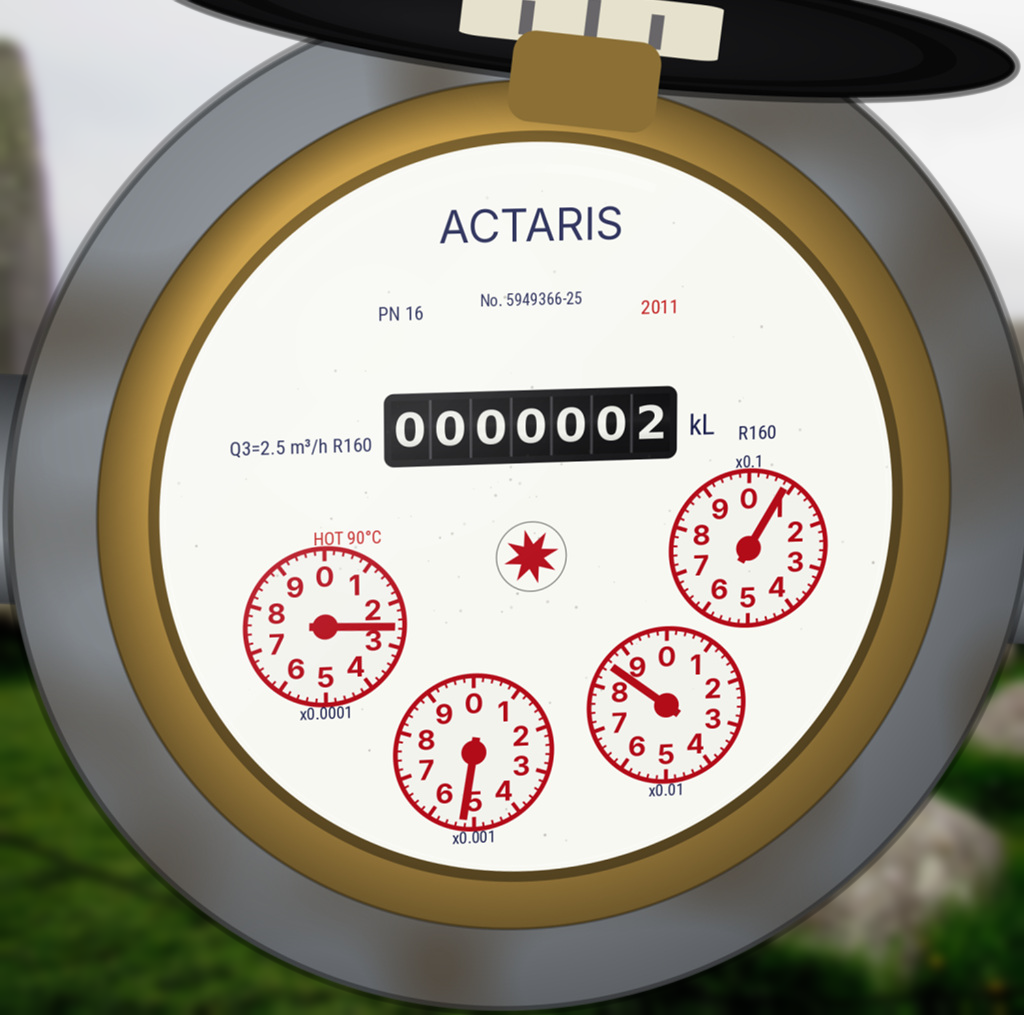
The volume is {"value": 2.0852, "unit": "kL"}
